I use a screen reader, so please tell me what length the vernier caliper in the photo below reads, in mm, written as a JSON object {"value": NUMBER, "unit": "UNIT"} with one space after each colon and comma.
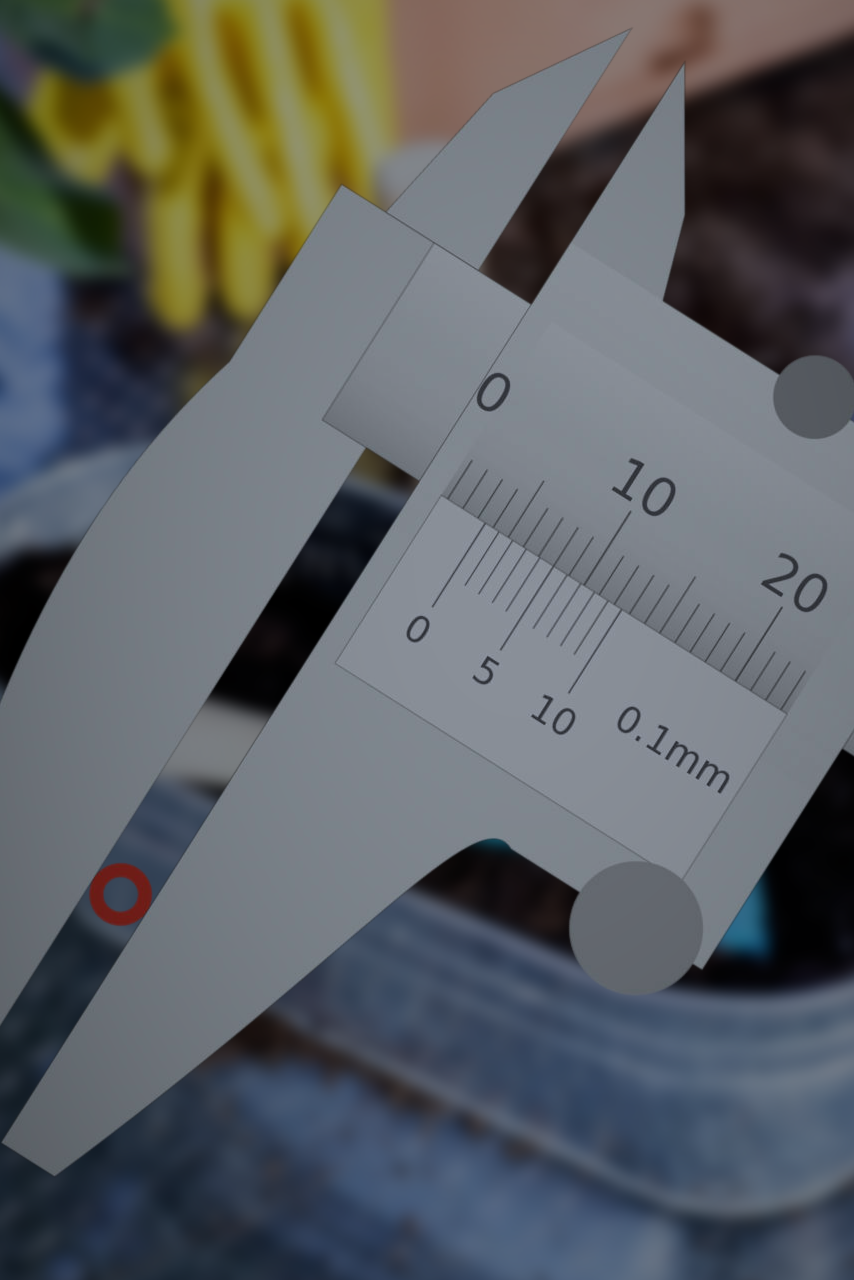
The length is {"value": 3.5, "unit": "mm"}
